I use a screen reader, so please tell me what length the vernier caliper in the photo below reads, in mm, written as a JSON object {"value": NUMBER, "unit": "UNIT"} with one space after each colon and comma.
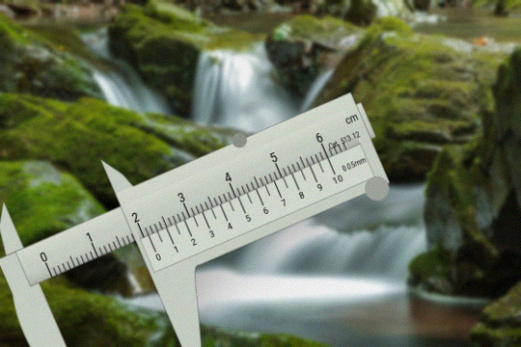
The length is {"value": 21.0, "unit": "mm"}
